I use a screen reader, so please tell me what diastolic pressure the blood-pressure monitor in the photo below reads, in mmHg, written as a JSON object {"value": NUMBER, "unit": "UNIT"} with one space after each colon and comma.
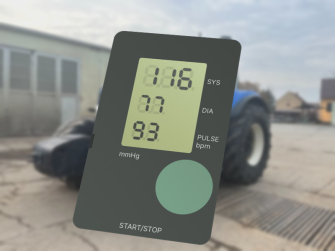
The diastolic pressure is {"value": 77, "unit": "mmHg"}
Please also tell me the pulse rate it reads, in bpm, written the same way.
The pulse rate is {"value": 93, "unit": "bpm"}
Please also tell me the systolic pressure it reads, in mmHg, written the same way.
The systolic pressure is {"value": 116, "unit": "mmHg"}
